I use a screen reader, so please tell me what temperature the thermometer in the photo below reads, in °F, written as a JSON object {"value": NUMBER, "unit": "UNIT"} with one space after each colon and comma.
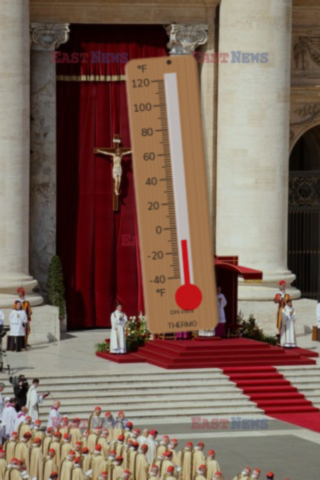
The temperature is {"value": -10, "unit": "°F"}
